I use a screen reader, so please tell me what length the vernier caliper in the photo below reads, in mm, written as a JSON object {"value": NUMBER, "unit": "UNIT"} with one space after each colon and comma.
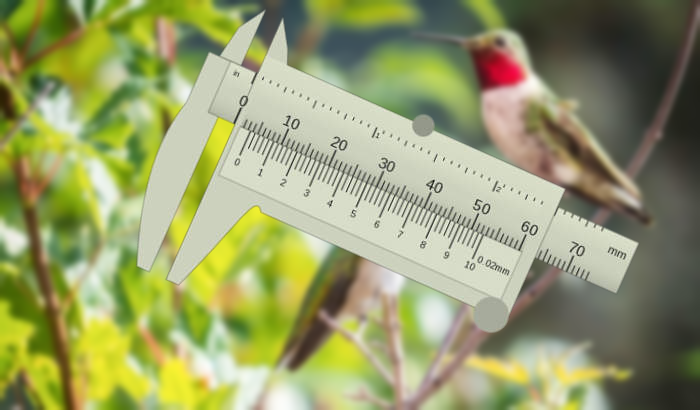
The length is {"value": 3.5, "unit": "mm"}
